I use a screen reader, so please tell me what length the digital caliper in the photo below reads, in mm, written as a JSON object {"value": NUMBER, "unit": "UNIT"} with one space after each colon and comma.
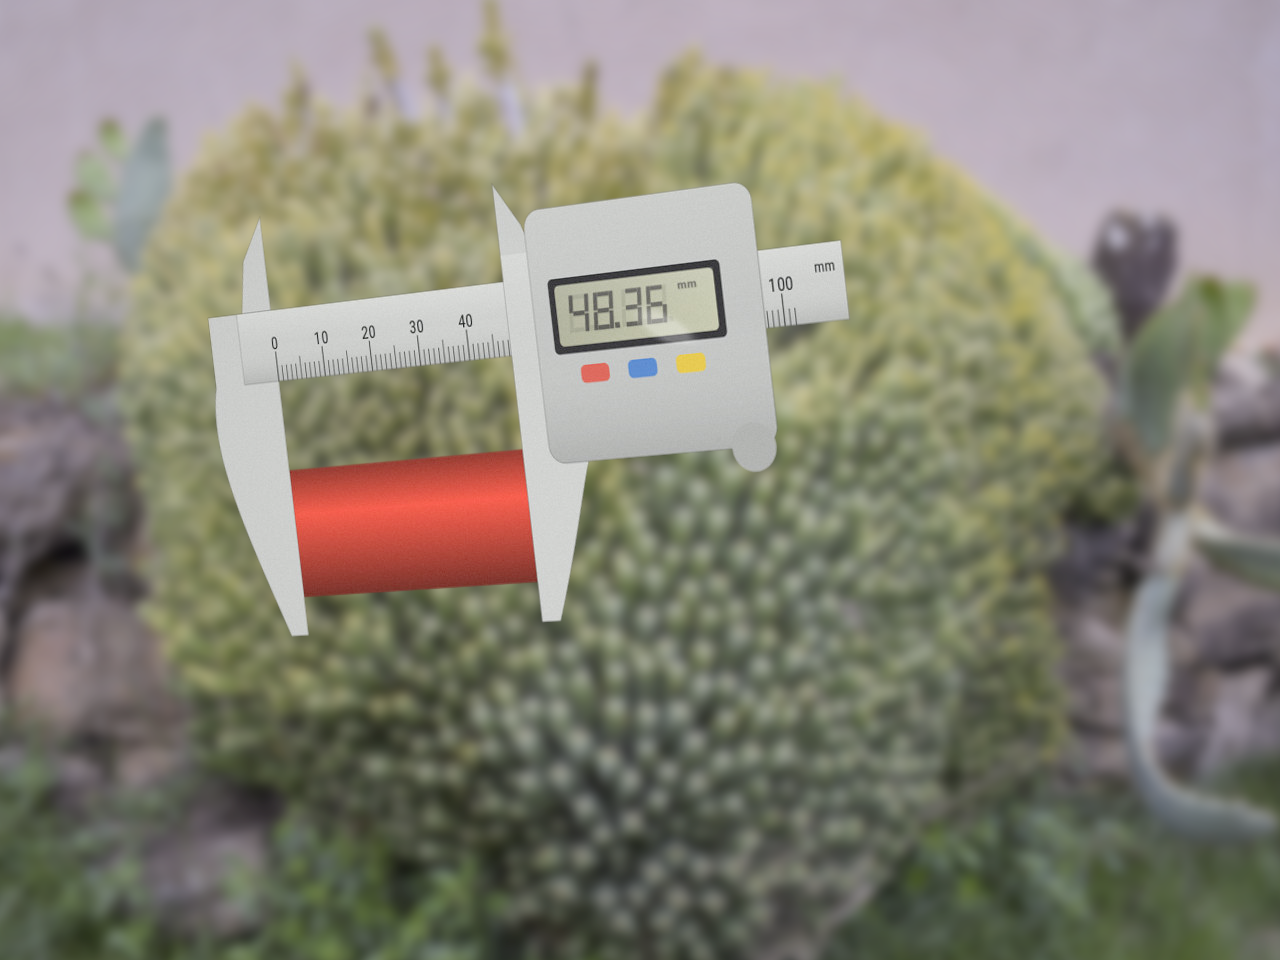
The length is {"value": 48.36, "unit": "mm"}
